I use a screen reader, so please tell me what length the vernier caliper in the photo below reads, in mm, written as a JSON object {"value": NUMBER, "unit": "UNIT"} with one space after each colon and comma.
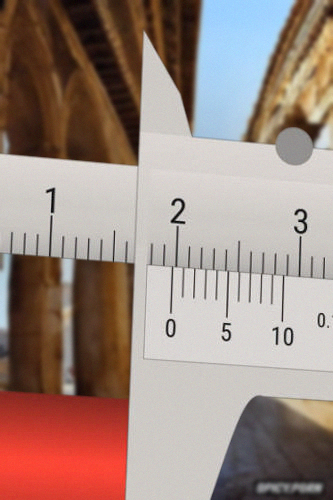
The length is {"value": 19.7, "unit": "mm"}
